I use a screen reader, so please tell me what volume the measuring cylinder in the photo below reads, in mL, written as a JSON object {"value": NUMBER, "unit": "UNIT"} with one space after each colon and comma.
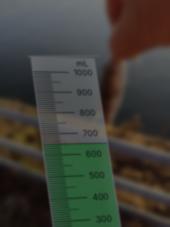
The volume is {"value": 650, "unit": "mL"}
